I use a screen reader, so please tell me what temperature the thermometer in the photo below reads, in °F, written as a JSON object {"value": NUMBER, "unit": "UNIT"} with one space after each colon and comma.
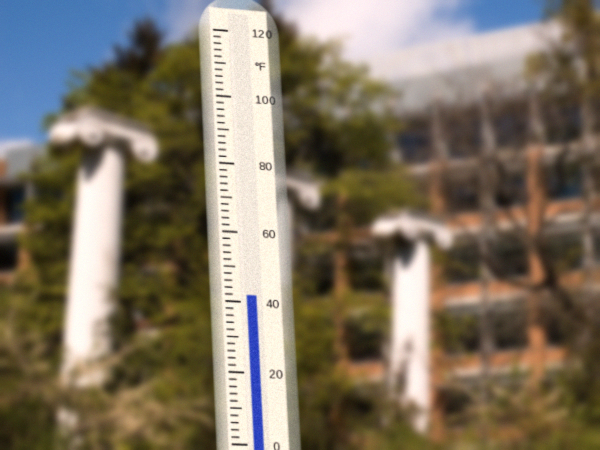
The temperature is {"value": 42, "unit": "°F"}
